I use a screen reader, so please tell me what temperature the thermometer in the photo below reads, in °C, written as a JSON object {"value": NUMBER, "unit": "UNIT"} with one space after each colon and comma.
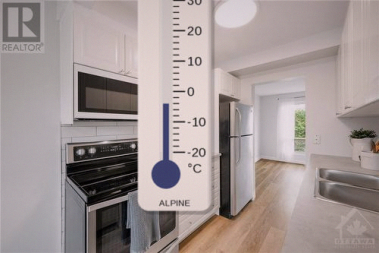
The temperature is {"value": -4, "unit": "°C"}
